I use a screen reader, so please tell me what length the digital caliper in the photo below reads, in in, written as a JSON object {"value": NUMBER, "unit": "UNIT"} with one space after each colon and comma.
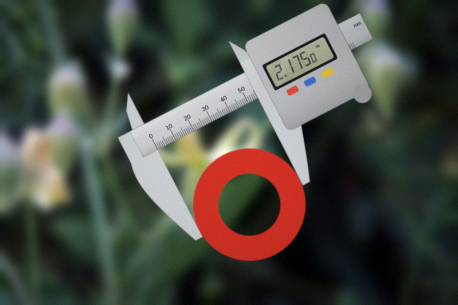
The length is {"value": 2.1750, "unit": "in"}
